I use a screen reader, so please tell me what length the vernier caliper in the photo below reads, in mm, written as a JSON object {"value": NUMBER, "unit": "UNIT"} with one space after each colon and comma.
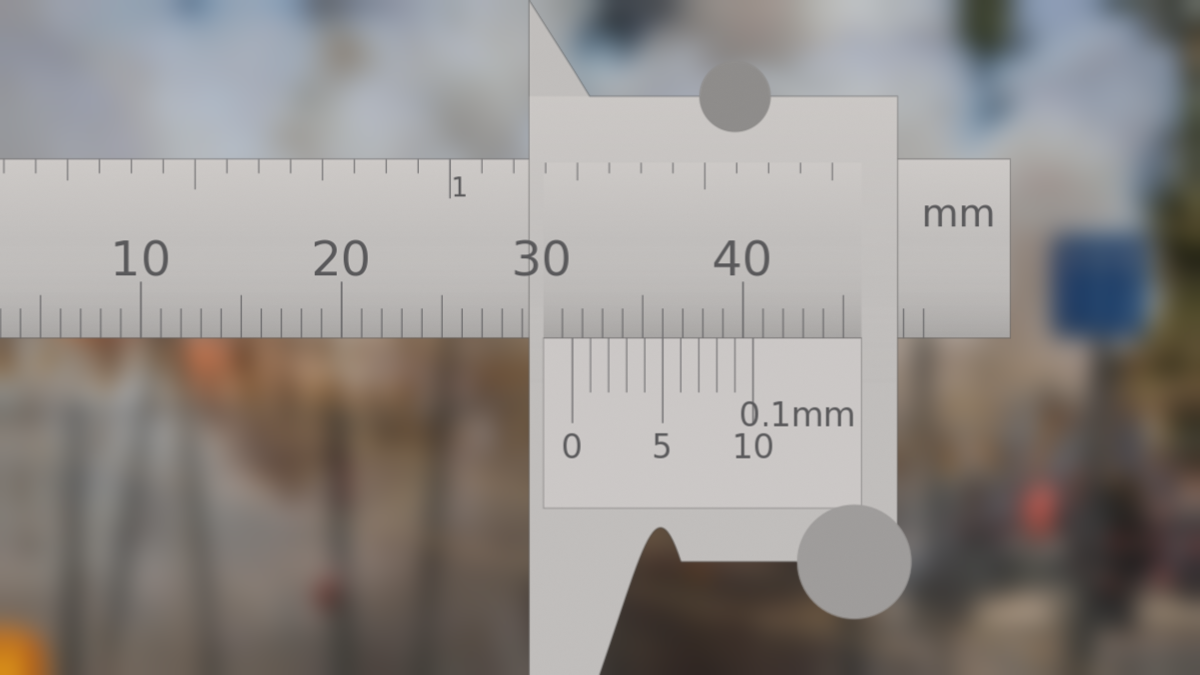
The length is {"value": 31.5, "unit": "mm"}
